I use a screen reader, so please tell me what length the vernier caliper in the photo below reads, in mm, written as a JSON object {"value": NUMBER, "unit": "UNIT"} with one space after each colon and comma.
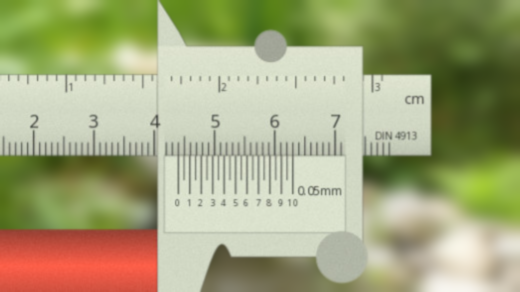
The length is {"value": 44.0, "unit": "mm"}
